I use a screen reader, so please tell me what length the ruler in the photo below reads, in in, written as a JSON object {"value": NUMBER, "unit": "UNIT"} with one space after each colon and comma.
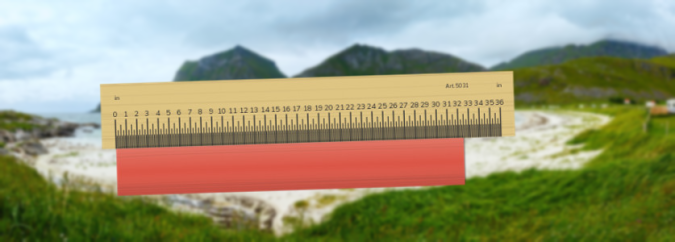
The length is {"value": 32.5, "unit": "in"}
